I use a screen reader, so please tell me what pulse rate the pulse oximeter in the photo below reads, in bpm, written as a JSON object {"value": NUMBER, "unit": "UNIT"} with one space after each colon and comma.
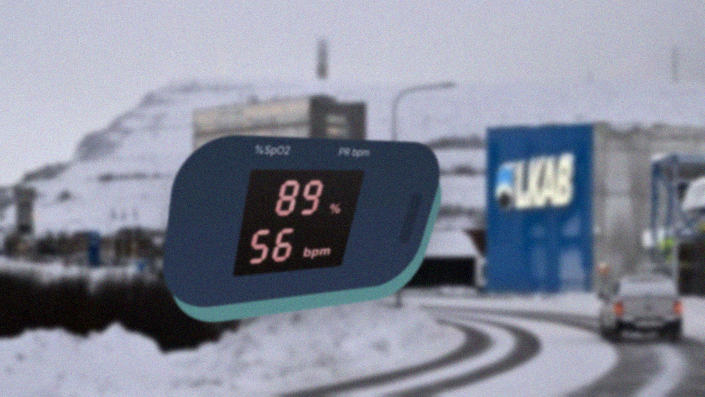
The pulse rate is {"value": 56, "unit": "bpm"}
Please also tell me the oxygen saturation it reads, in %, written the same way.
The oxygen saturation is {"value": 89, "unit": "%"}
